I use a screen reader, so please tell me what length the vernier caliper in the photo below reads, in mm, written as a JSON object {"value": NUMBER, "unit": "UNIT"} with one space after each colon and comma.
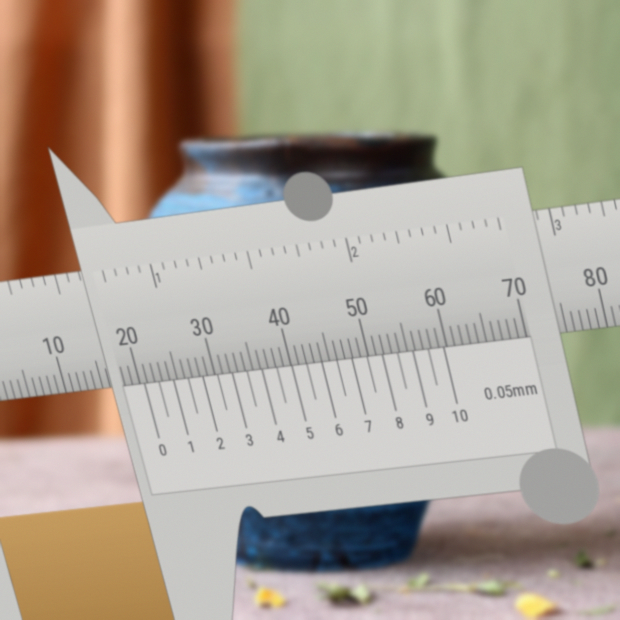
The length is {"value": 20.6, "unit": "mm"}
